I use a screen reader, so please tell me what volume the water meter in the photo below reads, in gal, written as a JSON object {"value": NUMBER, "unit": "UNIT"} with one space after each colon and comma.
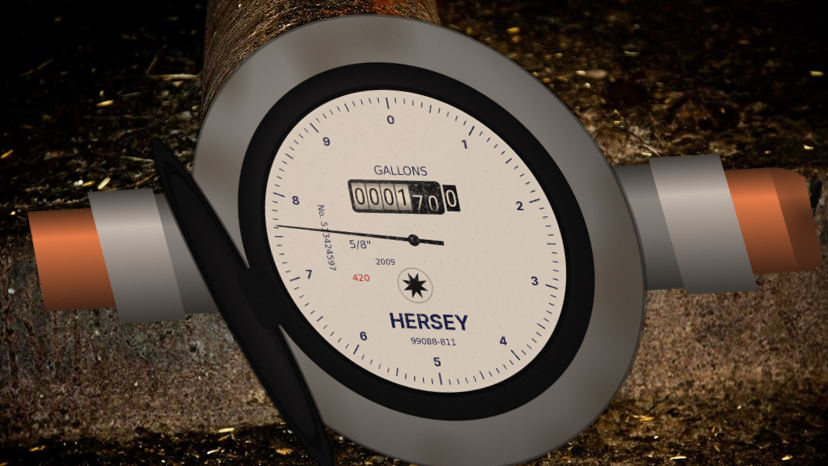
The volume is {"value": 1697.6, "unit": "gal"}
